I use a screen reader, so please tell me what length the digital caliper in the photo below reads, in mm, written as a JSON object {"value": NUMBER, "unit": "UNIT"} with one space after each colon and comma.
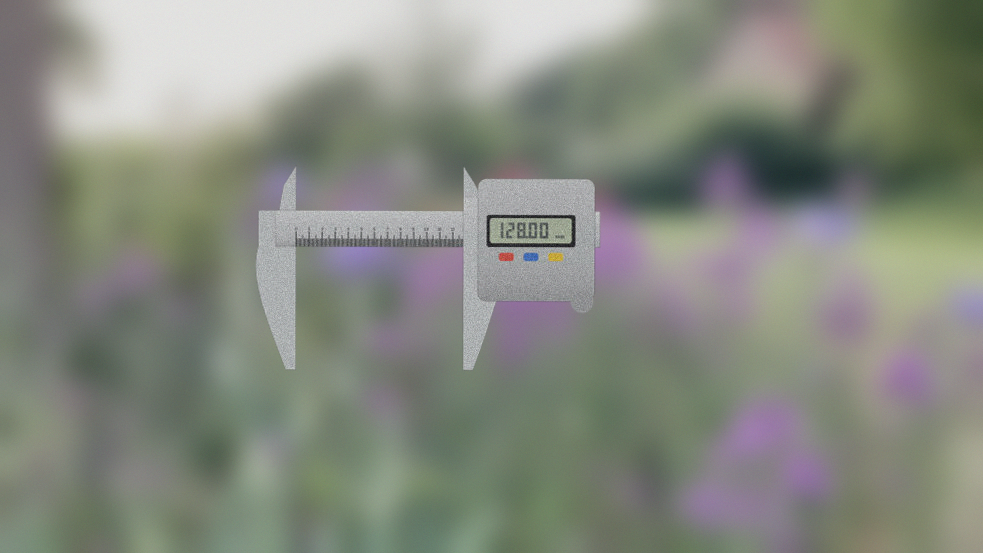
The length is {"value": 128.00, "unit": "mm"}
